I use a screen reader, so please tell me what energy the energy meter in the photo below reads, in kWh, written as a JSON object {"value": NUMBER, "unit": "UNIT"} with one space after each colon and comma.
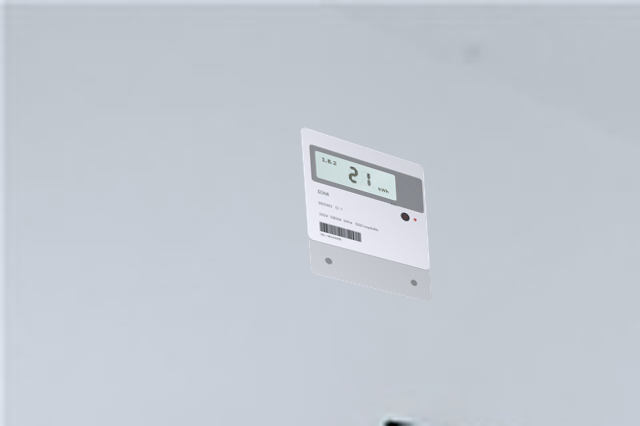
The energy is {"value": 21, "unit": "kWh"}
